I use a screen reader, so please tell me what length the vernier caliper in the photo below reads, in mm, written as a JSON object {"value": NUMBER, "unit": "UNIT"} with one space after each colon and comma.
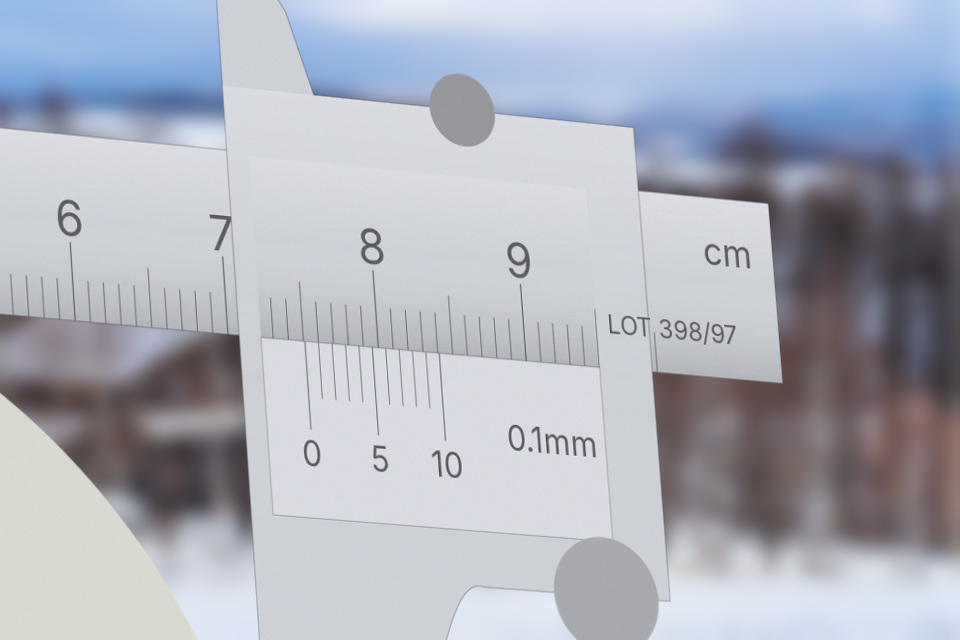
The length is {"value": 75.1, "unit": "mm"}
